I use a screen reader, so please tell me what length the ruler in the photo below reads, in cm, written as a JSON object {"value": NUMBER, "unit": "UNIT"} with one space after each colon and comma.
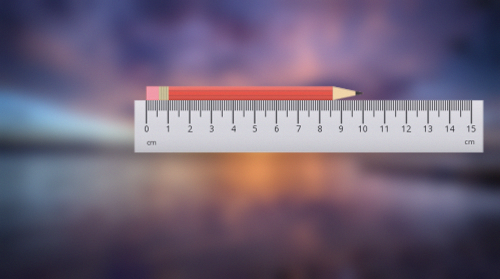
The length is {"value": 10, "unit": "cm"}
